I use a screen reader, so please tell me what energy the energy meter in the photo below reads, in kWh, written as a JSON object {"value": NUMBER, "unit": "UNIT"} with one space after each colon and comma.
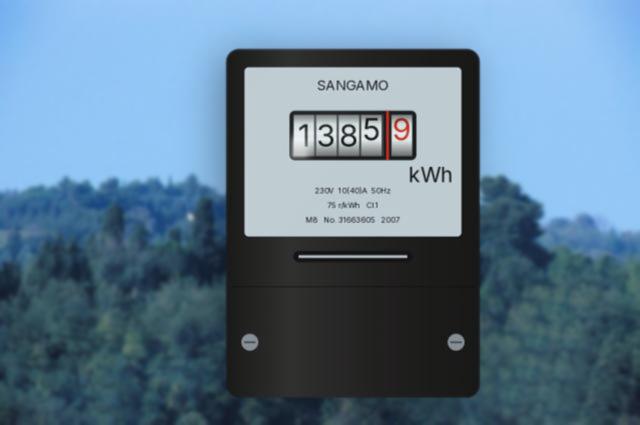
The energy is {"value": 1385.9, "unit": "kWh"}
